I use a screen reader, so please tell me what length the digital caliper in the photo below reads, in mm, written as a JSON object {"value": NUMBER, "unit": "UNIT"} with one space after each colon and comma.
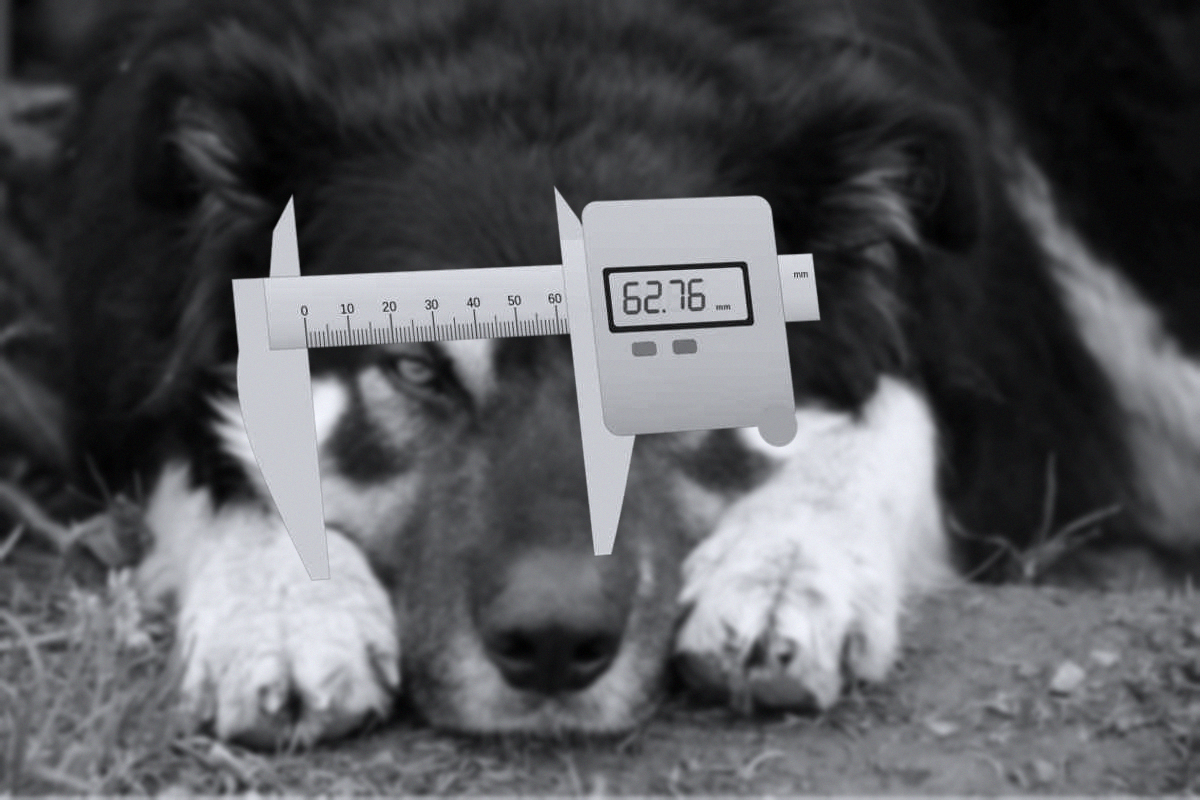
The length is {"value": 62.76, "unit": "mm"}
